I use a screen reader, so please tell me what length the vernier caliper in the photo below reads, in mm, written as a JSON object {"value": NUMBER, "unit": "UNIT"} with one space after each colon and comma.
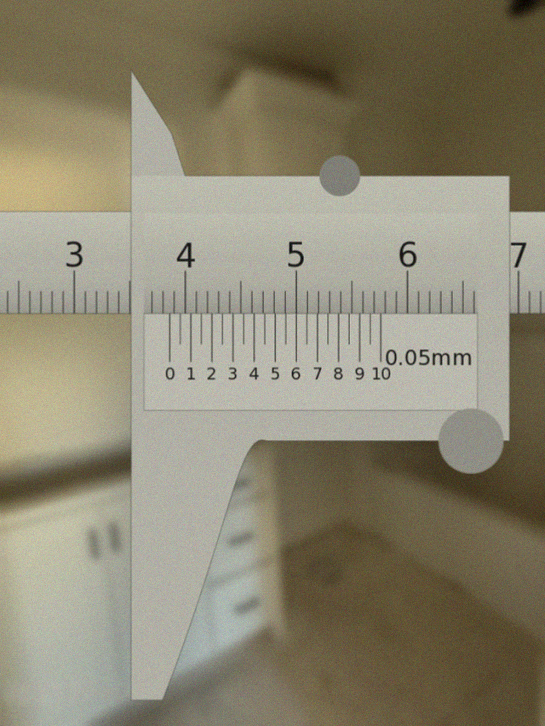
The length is {"value": 38.6, "unit": "mm"}
